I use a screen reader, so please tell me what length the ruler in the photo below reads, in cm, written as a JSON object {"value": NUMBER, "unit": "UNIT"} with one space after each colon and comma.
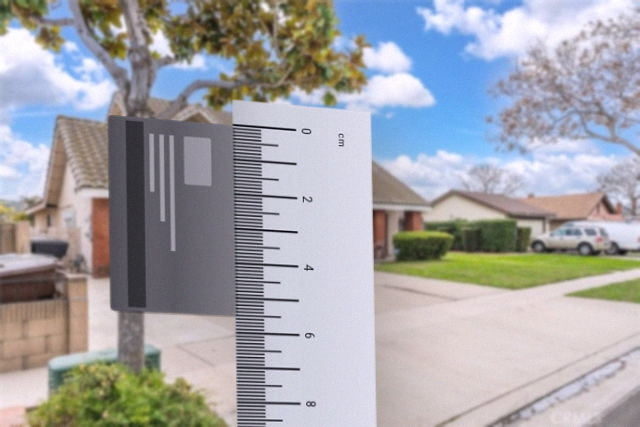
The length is {"value": 5.5, "unit": "cm"}
